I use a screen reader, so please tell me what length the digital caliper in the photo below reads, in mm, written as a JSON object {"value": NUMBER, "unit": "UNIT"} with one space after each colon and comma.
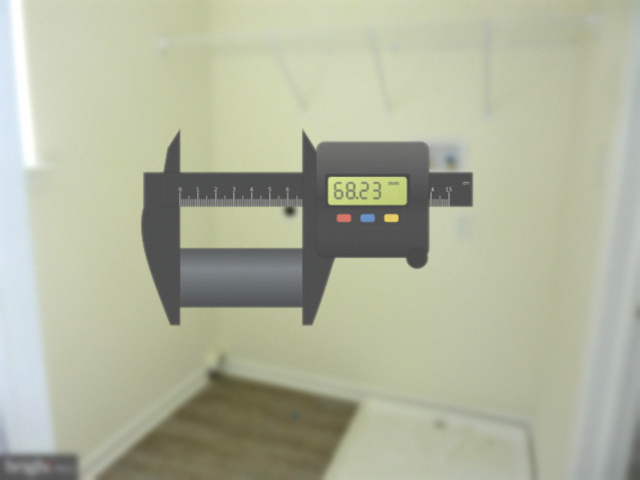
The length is {"value": 68.23, "unit": "mm"}
